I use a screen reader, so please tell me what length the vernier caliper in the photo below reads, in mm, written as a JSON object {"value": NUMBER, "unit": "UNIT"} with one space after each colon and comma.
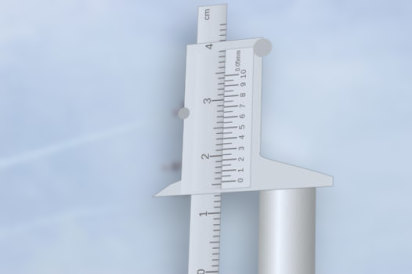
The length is {"value": 15.4, "unit": "mm"}
